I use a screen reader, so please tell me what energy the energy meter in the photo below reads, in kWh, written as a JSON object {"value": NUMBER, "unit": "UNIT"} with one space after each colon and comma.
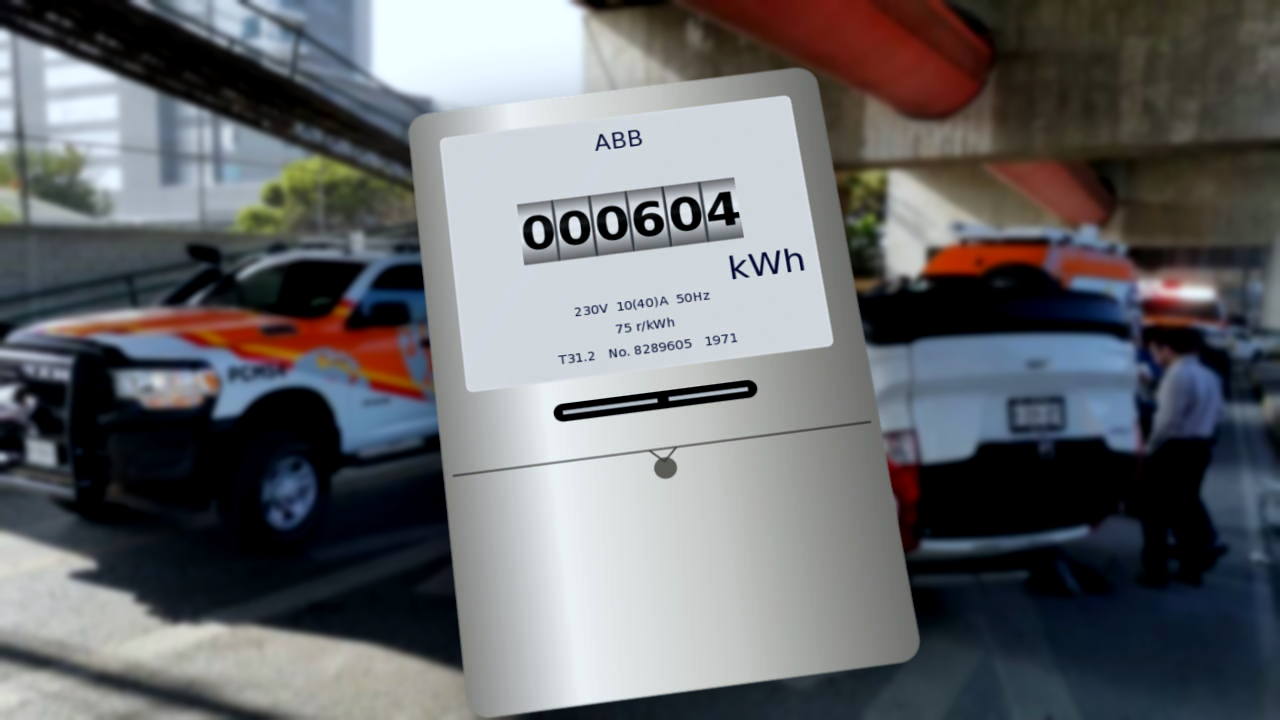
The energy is {"value": 604, "unit": "kWh"}
